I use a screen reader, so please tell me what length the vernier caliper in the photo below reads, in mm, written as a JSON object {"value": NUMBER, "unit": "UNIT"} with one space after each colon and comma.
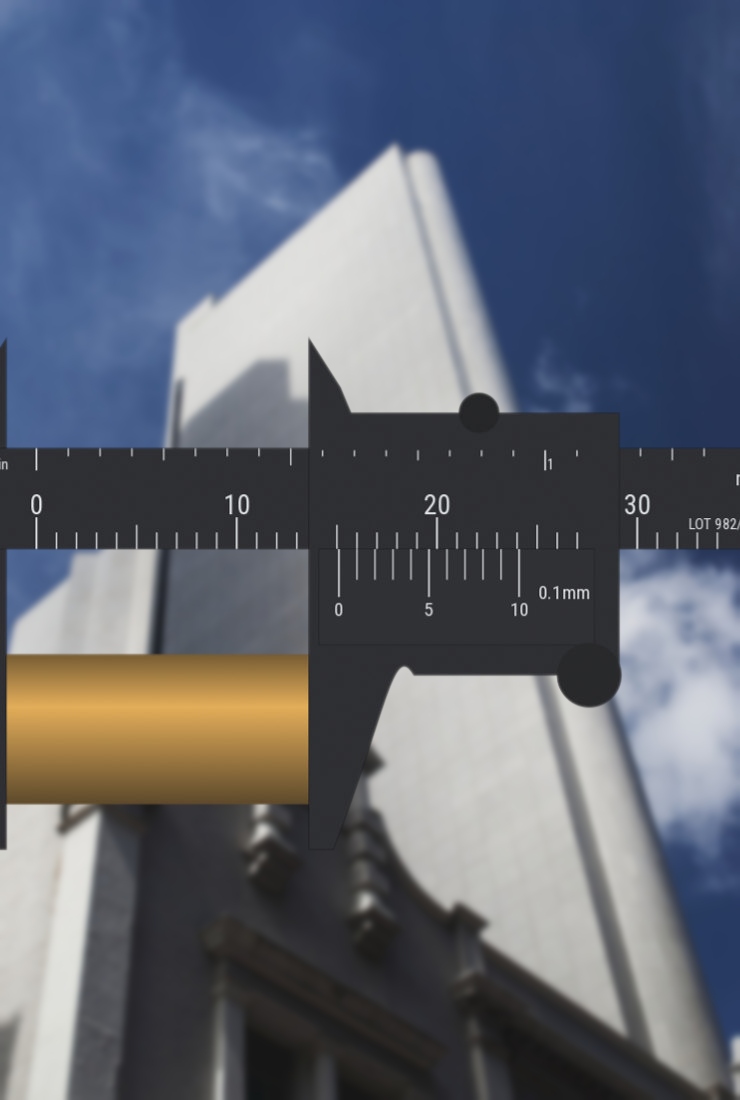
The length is {"value": 15.1, "unit": "mm"}
